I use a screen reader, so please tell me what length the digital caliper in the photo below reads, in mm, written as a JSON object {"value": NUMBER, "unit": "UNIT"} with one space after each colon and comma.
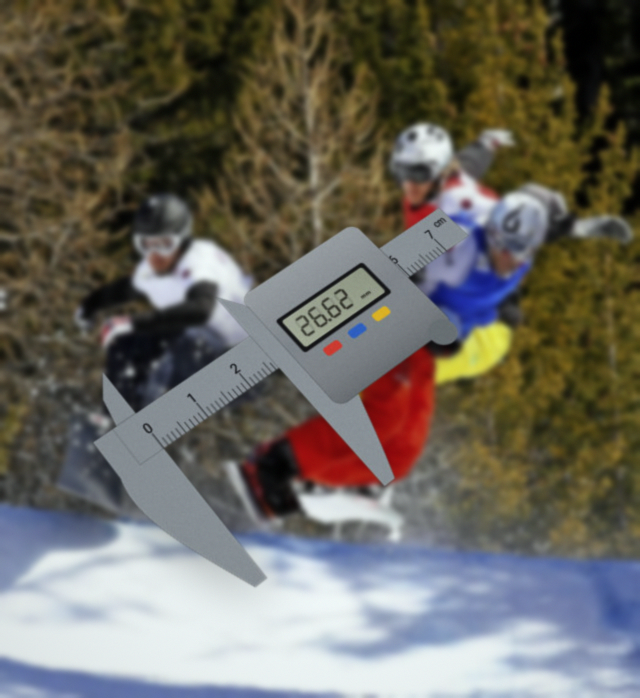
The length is {"value": 26.62, "unit": "mm"}
